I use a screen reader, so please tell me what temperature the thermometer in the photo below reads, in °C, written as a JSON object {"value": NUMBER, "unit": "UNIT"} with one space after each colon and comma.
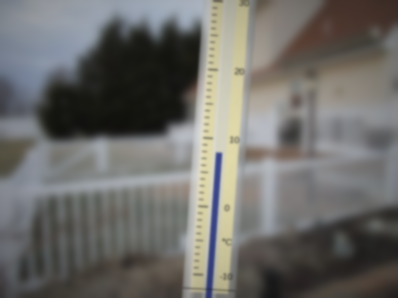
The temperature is {"value": 8, "unit": "°C"}
